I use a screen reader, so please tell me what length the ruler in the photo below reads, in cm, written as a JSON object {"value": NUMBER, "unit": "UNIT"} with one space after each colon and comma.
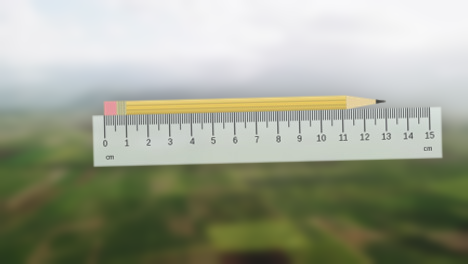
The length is {"value": 13, "unit": "cm"}
